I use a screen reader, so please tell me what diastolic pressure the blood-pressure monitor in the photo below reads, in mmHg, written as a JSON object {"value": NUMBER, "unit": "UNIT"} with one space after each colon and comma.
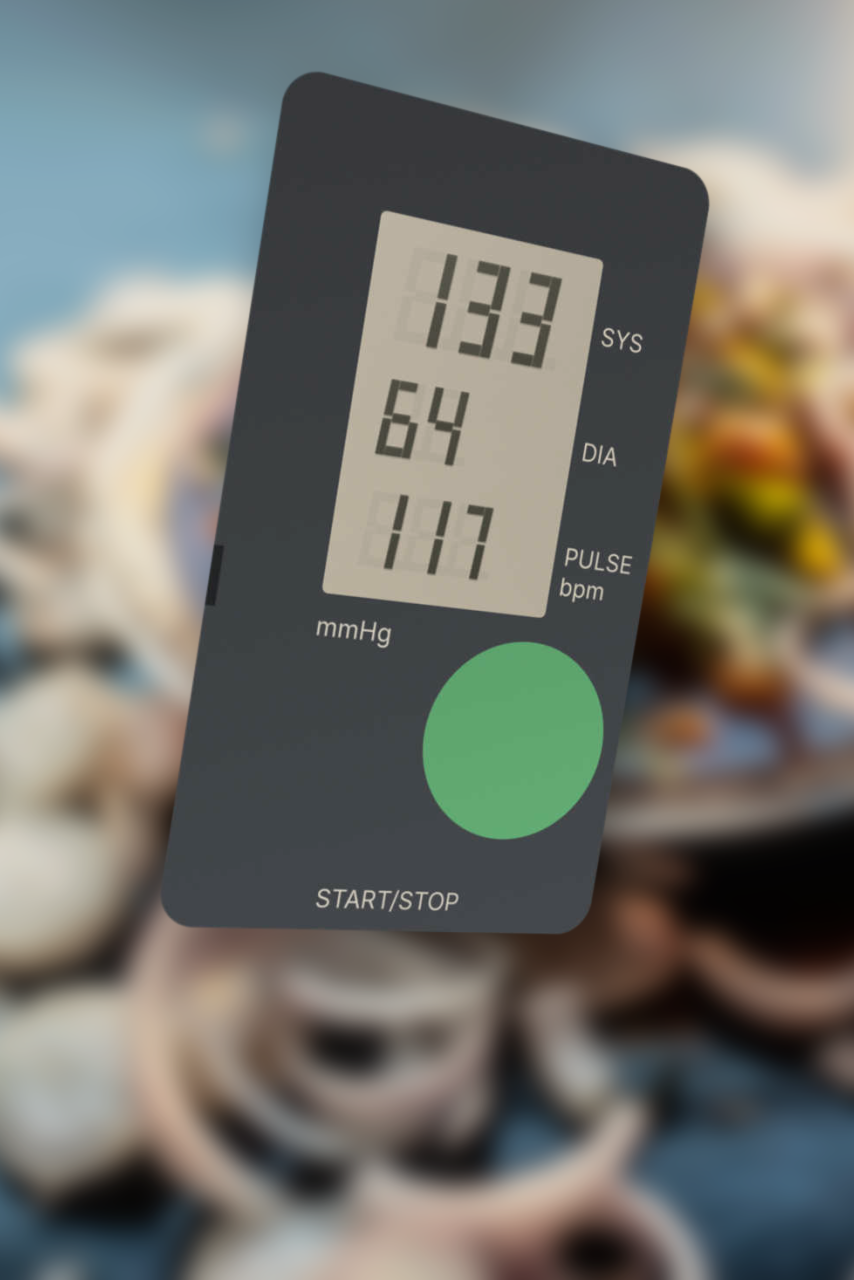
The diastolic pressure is {"value": 64, "unit": "mmHg"}
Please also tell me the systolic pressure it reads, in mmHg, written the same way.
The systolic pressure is {"value": 133, "unit": "mmHg"}
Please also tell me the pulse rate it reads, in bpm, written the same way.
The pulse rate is {"value": 117, "unit": "bpm"}
